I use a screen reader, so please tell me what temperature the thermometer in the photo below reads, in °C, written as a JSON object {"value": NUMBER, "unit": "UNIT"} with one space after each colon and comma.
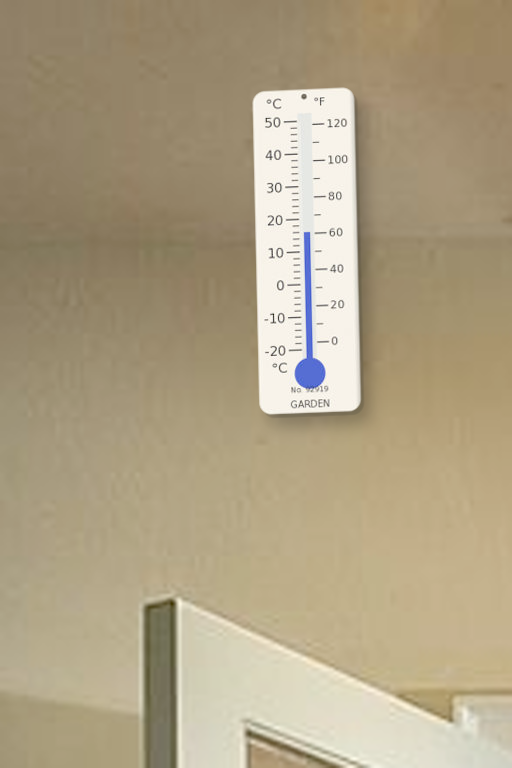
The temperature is {"value": 16, "unit": "°C"}
